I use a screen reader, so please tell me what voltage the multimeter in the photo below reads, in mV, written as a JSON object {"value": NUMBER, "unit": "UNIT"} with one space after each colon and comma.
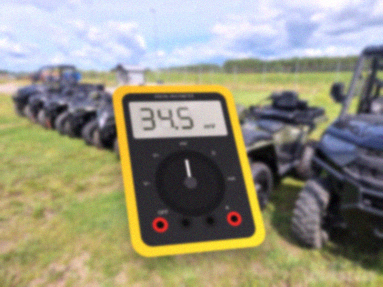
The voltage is {"value": 34.5, "unit": "mV"}
